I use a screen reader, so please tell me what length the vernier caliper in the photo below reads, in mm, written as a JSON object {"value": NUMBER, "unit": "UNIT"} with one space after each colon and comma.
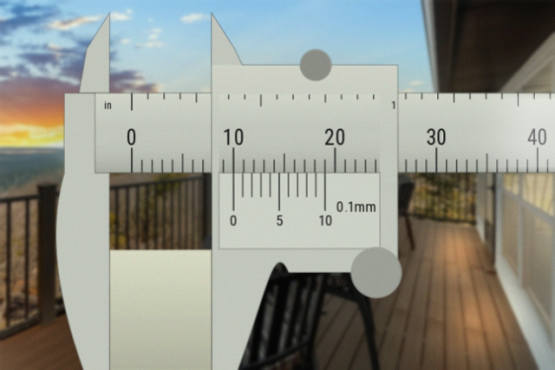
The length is {"value": 10.0, "unit": "mm"}
